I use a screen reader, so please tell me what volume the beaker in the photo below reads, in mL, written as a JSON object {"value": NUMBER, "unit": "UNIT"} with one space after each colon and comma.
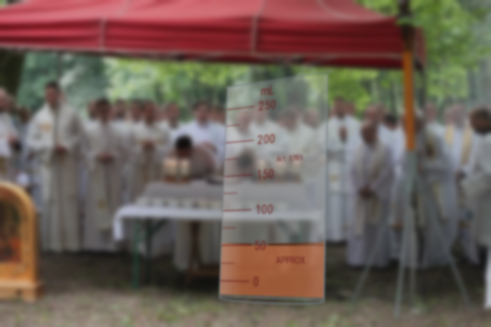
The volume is {"value": 50, "unit": "mL"}
